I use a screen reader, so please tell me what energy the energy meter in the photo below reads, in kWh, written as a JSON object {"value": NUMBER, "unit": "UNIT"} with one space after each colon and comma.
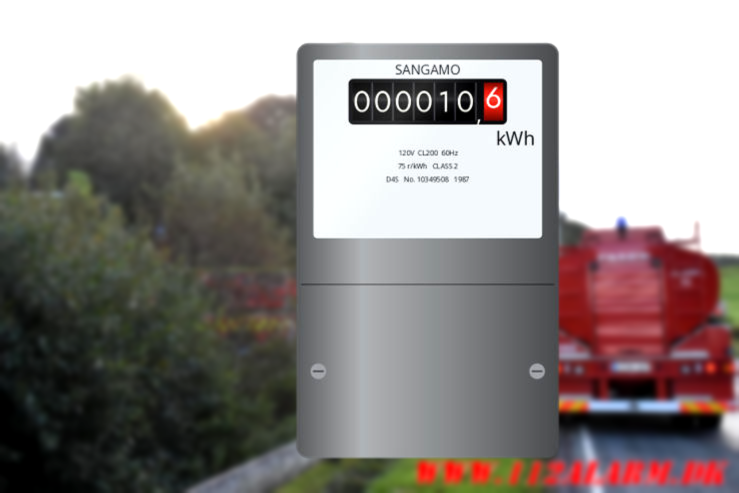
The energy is {"value": 10.6, "unit": "kWh"}
